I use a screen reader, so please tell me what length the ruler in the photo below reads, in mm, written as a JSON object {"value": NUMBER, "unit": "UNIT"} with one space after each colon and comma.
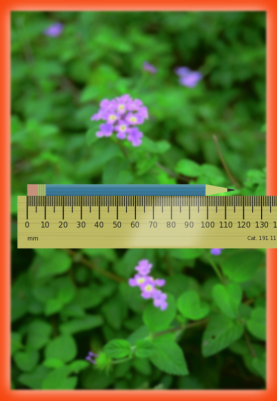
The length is {"value": 115, "unit": "mm"}
